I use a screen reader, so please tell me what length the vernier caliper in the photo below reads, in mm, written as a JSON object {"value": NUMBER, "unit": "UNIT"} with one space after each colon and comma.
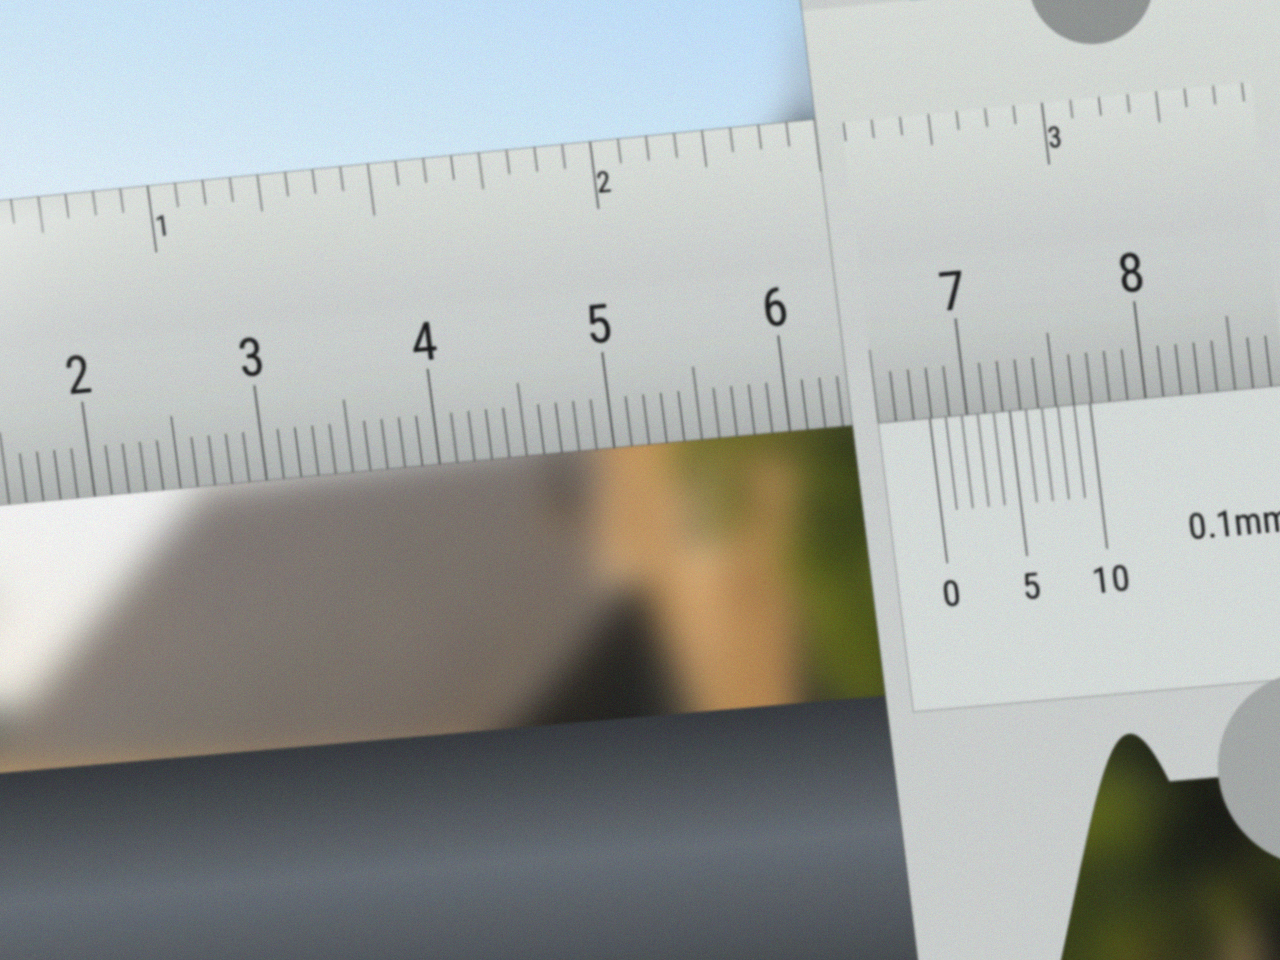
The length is {"value": 67.9, "unit": "mm"}
